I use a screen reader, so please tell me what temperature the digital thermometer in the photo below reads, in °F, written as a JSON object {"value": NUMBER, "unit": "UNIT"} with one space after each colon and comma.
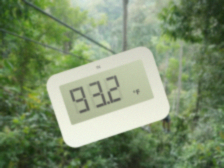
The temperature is {"value": 93.2, "unit": "°F"}
